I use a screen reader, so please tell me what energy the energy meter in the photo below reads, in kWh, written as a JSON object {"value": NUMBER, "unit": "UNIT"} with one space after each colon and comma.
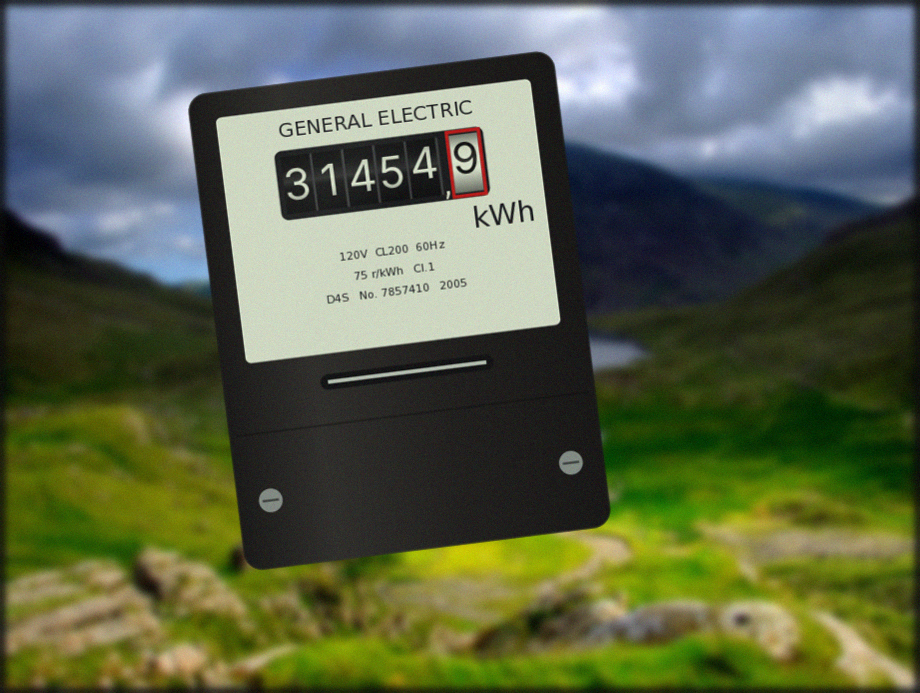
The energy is {"value": 31454.9, "unit": "kWh"}
